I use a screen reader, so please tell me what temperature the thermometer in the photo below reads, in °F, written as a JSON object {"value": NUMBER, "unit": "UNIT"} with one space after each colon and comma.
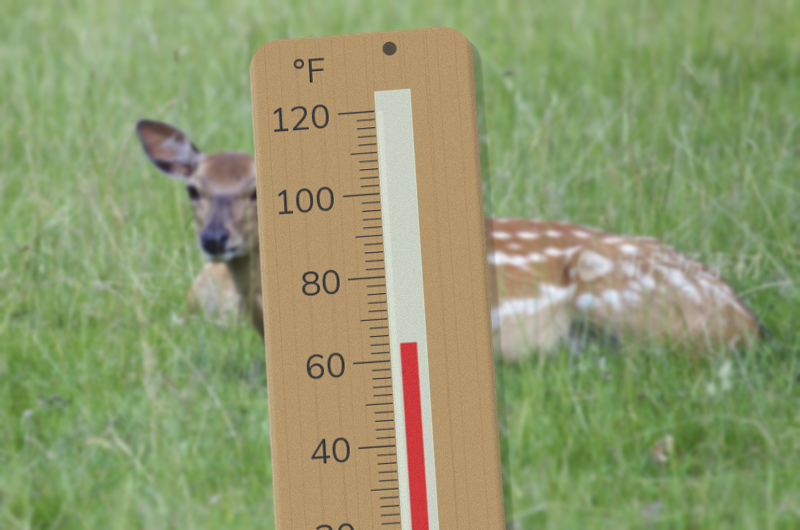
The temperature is {"value": 64, "unit": "°F"}
